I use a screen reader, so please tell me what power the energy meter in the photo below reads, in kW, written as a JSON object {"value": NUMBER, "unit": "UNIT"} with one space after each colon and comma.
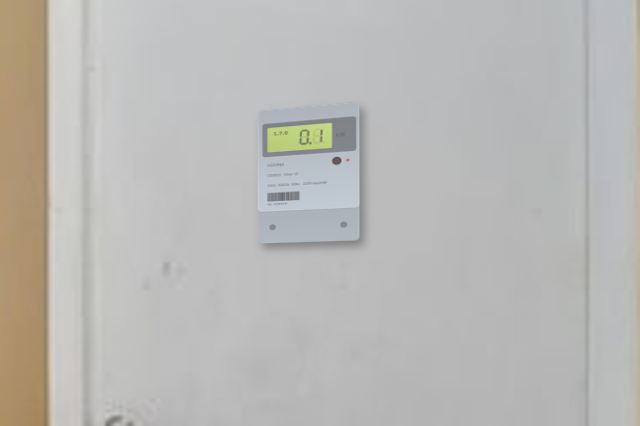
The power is {"value": 0.1, "unit": "kW"}
